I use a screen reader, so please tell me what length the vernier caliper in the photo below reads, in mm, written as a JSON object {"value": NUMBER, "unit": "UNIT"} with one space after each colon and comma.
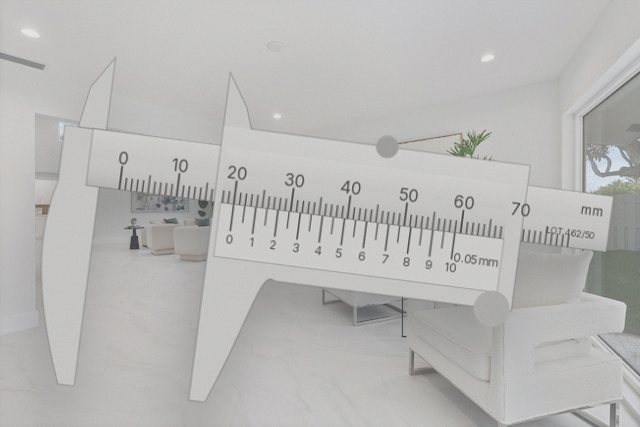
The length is {"value": 20.0, "unit": "mm"}
